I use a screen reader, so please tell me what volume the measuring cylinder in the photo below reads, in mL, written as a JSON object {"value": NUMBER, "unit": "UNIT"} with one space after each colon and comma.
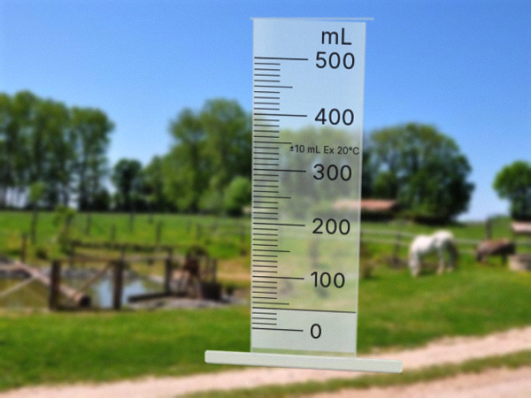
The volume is {"value": 40, "unit": "mL"}
